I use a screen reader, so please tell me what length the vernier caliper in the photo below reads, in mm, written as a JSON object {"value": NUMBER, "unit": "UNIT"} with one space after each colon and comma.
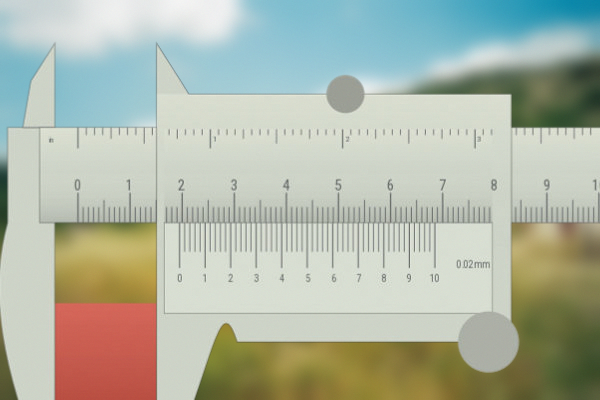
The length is {"value": 19.5, "unit": "mm"}
